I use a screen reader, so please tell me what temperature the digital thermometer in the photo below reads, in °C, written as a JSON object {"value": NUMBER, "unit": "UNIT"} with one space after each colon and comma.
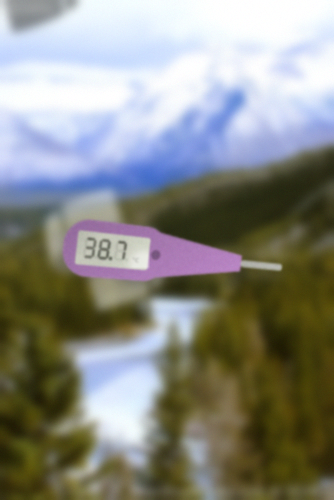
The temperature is {"value": 38.7, "unit": "°C"}
